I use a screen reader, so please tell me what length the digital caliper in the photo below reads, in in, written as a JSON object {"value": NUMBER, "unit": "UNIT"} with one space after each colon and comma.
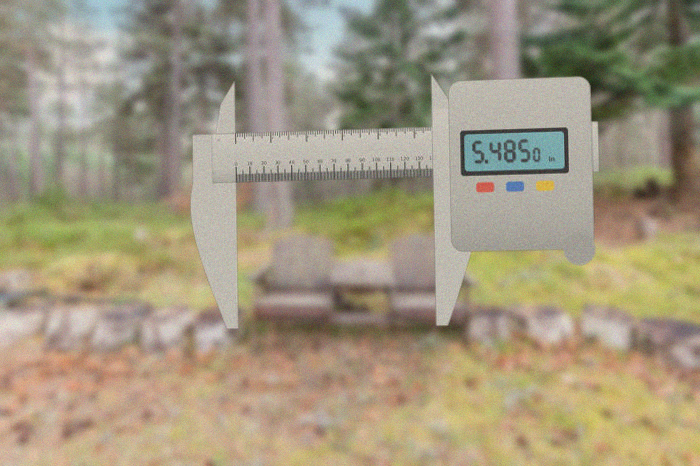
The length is {"value": 5.4850, "unit": "in"}
